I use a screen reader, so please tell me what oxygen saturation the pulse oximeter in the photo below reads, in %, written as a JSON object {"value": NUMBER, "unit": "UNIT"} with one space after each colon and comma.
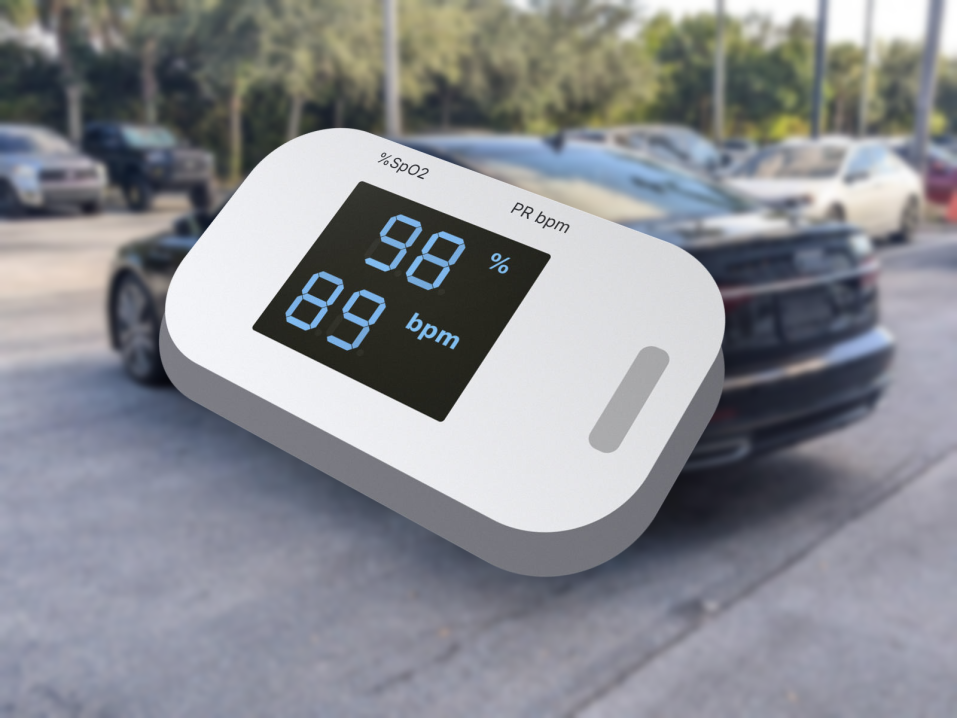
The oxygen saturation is {"value": 98, "unit": "%"}
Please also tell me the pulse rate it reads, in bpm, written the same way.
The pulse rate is {"value": 89, "unit": "bpm"}
